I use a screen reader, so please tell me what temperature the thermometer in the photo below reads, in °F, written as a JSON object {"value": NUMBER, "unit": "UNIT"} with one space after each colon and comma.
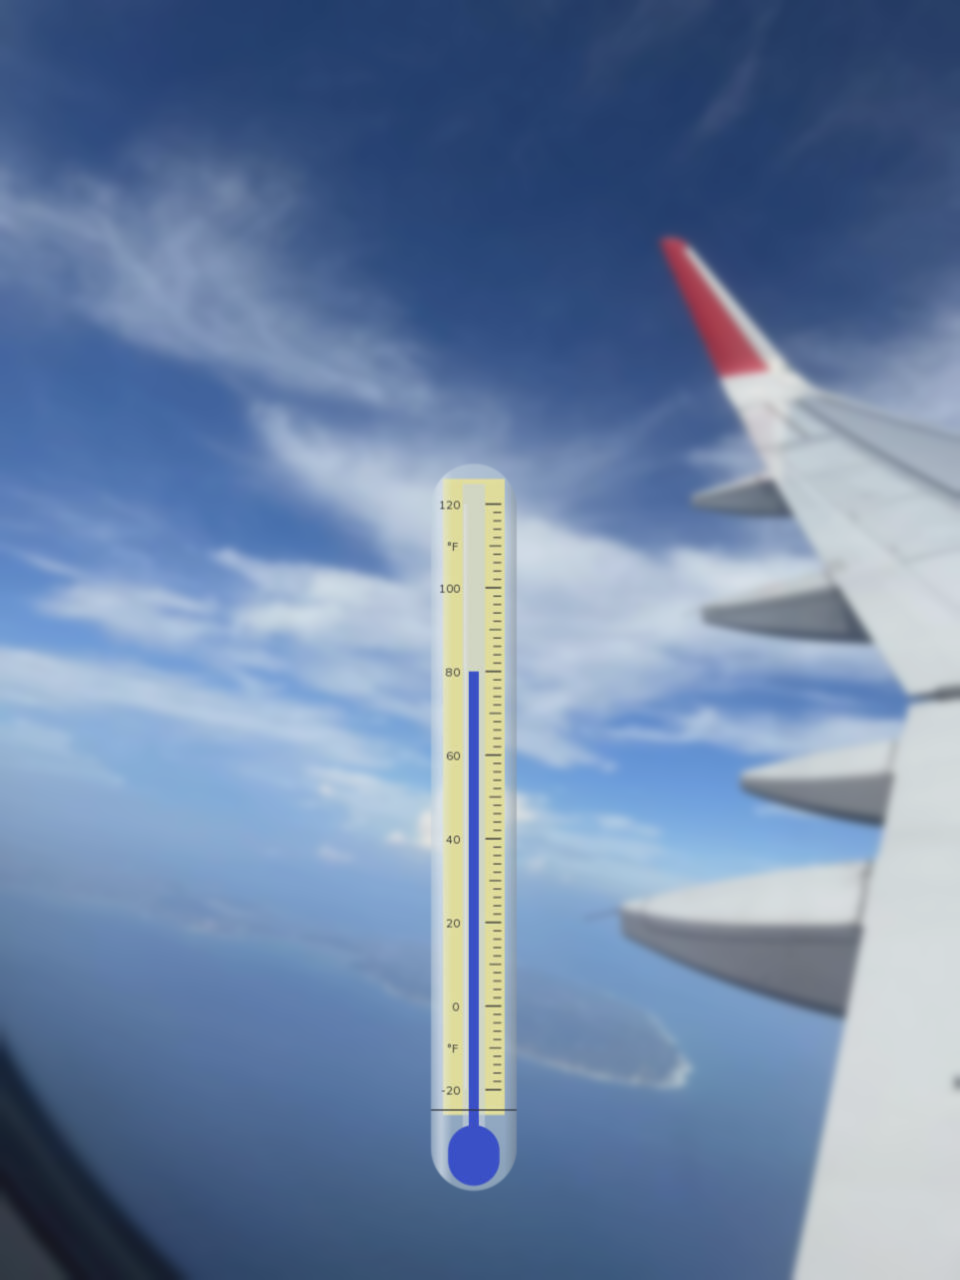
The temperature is {"value": 80, "unit": "°F"}
